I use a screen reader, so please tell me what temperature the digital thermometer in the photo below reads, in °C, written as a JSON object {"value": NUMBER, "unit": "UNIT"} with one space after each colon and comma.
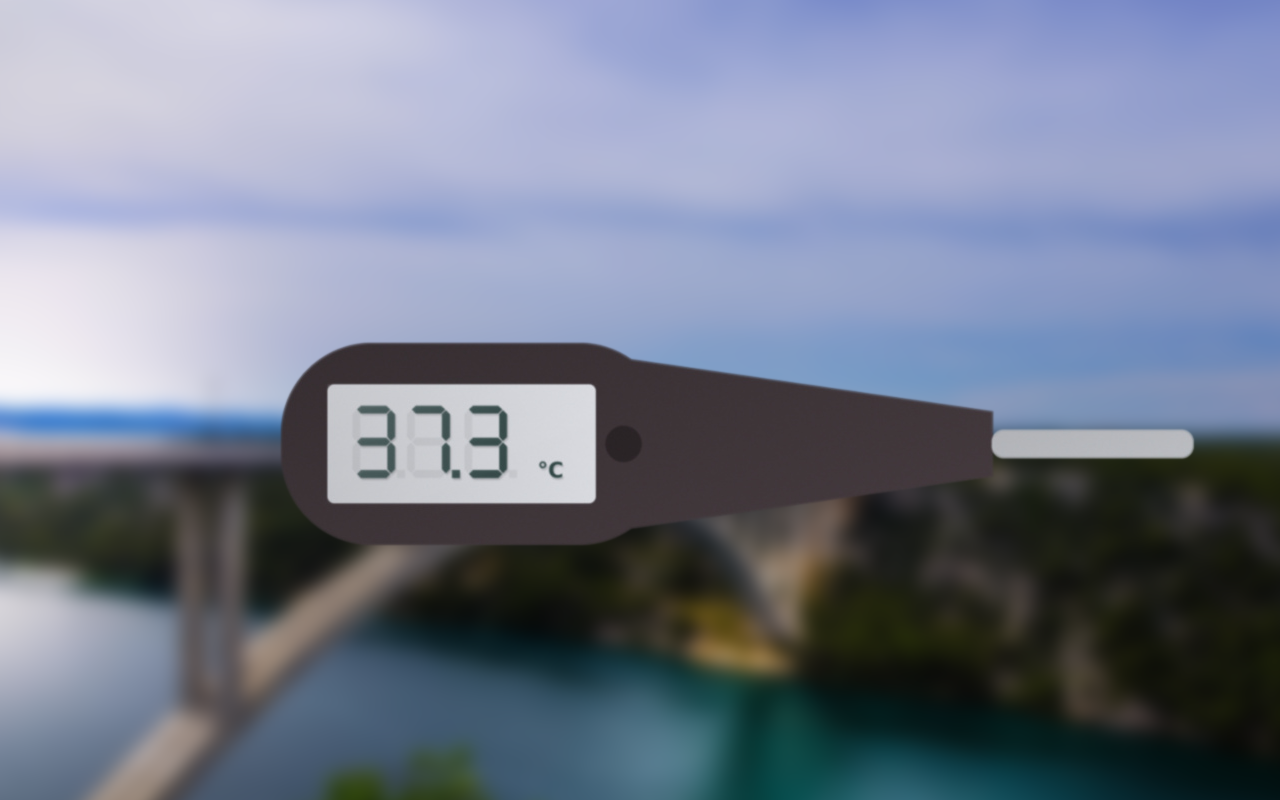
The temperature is {"value": 37.3, "unit": "°C"}
